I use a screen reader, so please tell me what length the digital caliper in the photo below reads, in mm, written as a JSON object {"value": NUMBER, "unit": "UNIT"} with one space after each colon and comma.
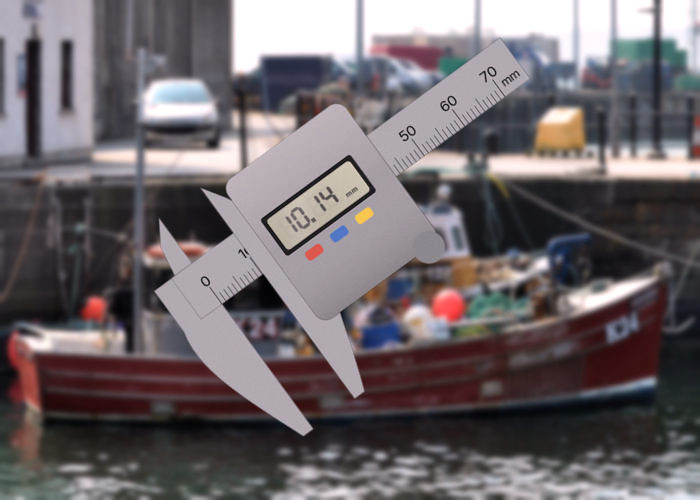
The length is {"value": 10.14, "unit": "mm"}
